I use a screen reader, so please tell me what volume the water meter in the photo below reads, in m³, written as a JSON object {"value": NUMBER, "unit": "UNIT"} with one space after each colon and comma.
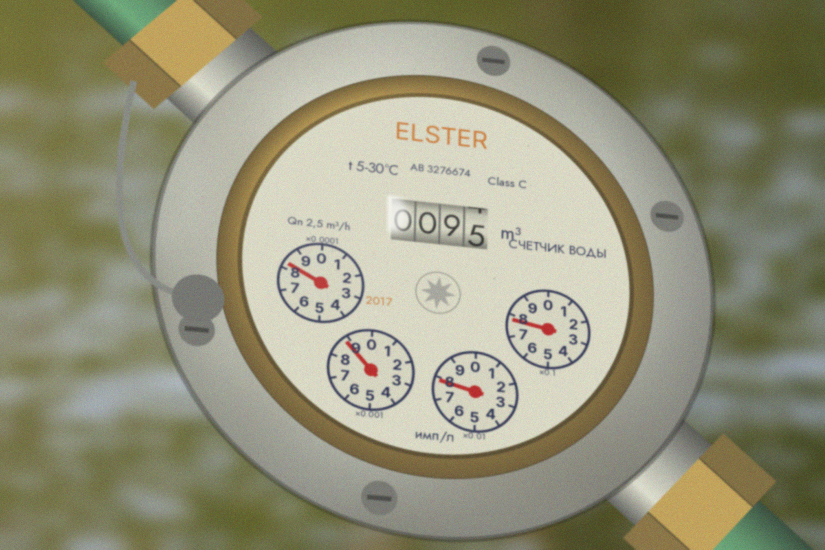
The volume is {"value": 94.7788, "unit": "m³"}
